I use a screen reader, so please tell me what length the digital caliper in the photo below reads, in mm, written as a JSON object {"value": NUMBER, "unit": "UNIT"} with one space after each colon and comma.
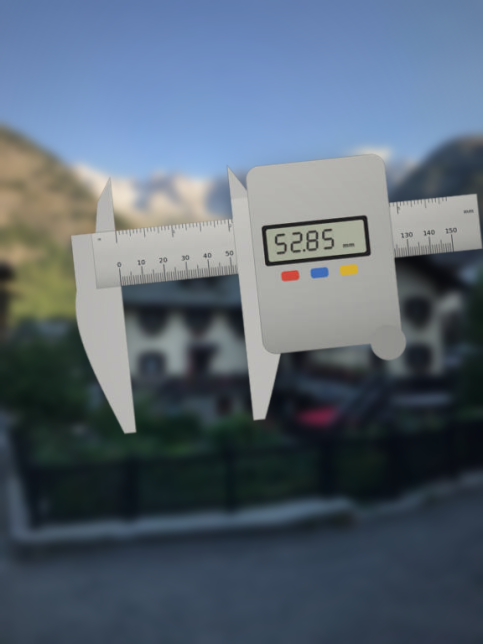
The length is {"value": 52.85, "unit": "mm"}
